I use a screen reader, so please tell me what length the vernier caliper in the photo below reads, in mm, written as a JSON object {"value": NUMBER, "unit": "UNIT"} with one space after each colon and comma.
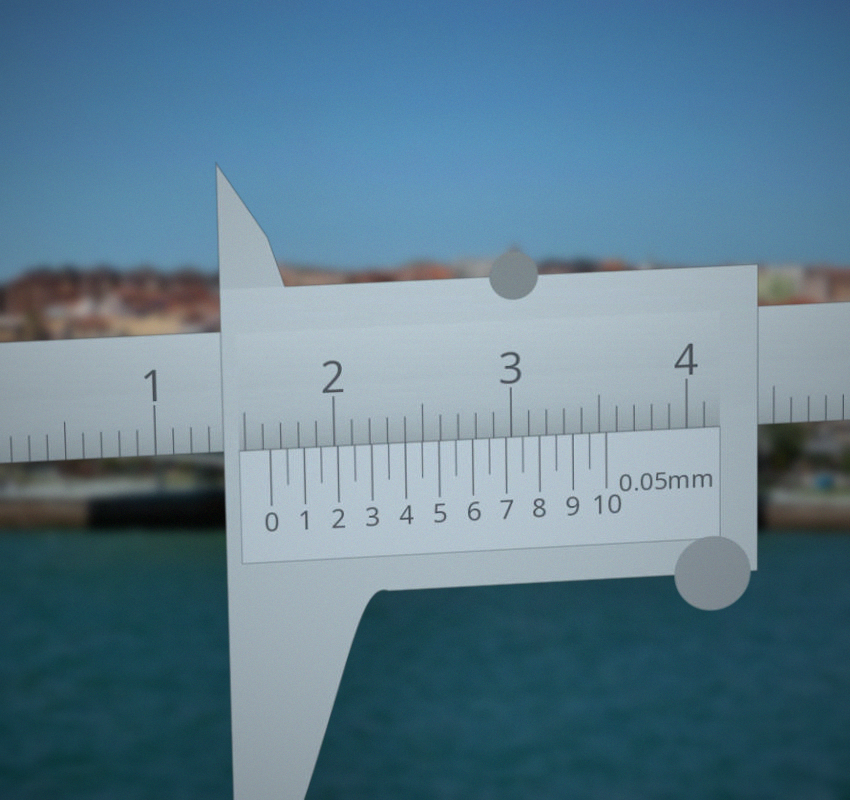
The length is {"value": 16.4, "unit": "mm"}
